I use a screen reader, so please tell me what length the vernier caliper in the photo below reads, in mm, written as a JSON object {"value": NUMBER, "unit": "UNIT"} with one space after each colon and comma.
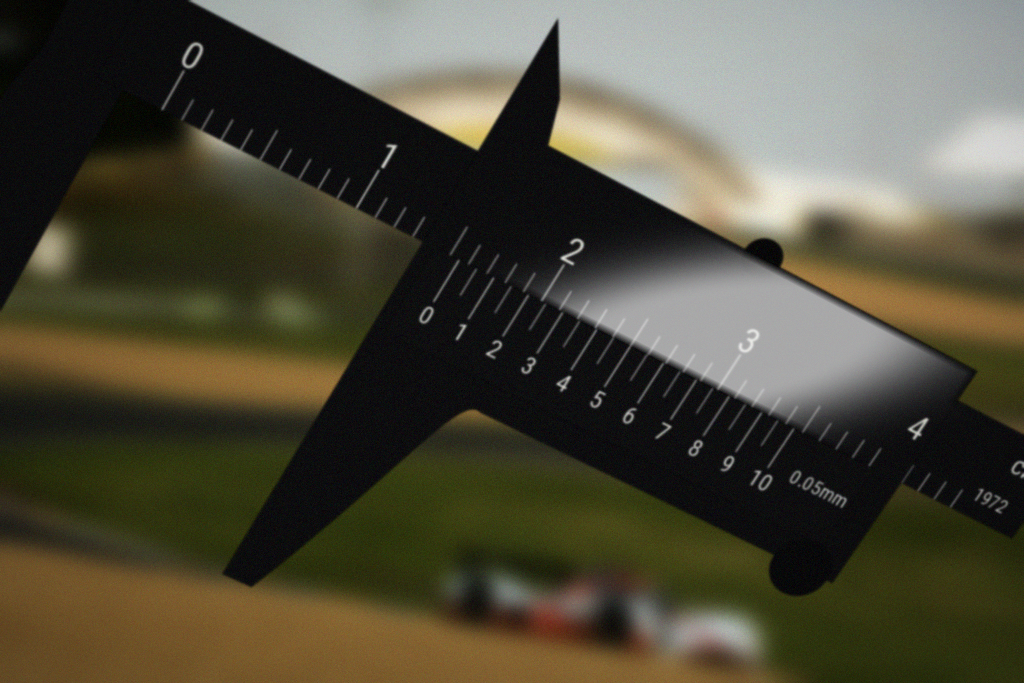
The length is {"value": 15.5, "unit": "mm"}
